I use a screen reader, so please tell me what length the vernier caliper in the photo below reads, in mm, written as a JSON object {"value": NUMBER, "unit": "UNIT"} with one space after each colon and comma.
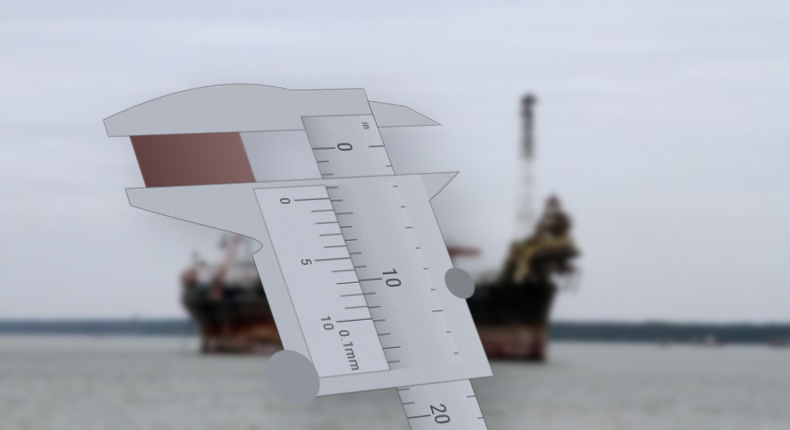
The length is {"value": 3.8, "unit": "mm"}
